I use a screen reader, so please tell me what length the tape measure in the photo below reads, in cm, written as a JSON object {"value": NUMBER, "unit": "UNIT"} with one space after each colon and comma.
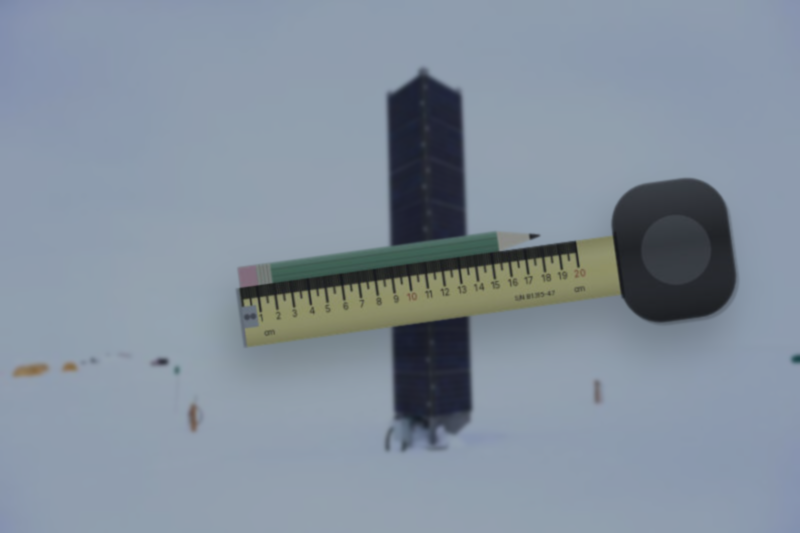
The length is {"value": 18, "unit": "cm"}
